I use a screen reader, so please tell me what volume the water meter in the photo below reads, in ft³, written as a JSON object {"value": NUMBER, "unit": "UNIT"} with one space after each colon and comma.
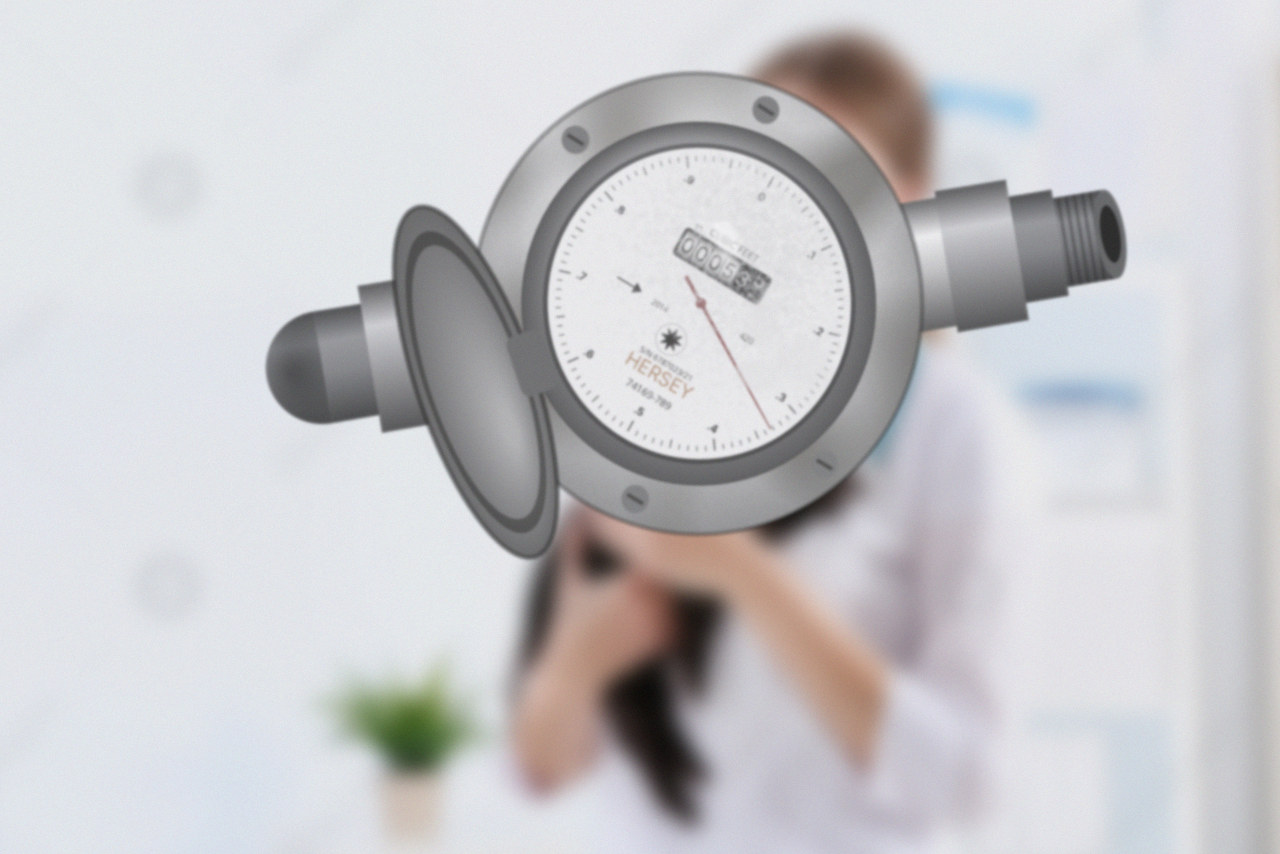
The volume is {"value": 535.33, "unit": "ft³"}
